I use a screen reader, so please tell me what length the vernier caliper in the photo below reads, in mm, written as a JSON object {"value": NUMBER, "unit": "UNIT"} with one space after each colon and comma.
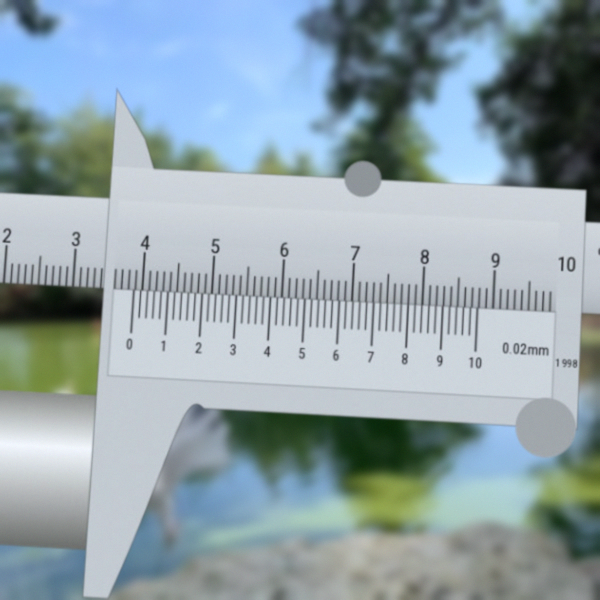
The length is {"value": 38.8, "unit": "mm"}
